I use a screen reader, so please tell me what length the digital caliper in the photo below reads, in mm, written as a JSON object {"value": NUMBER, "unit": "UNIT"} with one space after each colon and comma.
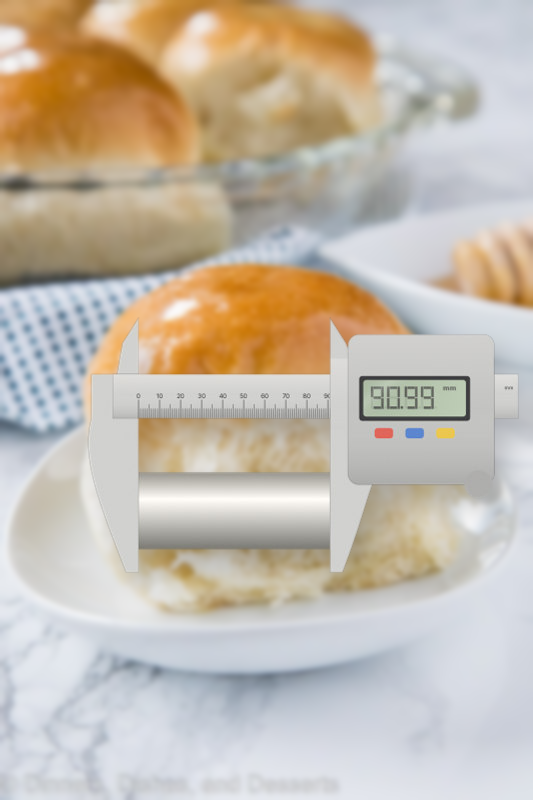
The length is {"value": 90.99, "unit": "mm"}
